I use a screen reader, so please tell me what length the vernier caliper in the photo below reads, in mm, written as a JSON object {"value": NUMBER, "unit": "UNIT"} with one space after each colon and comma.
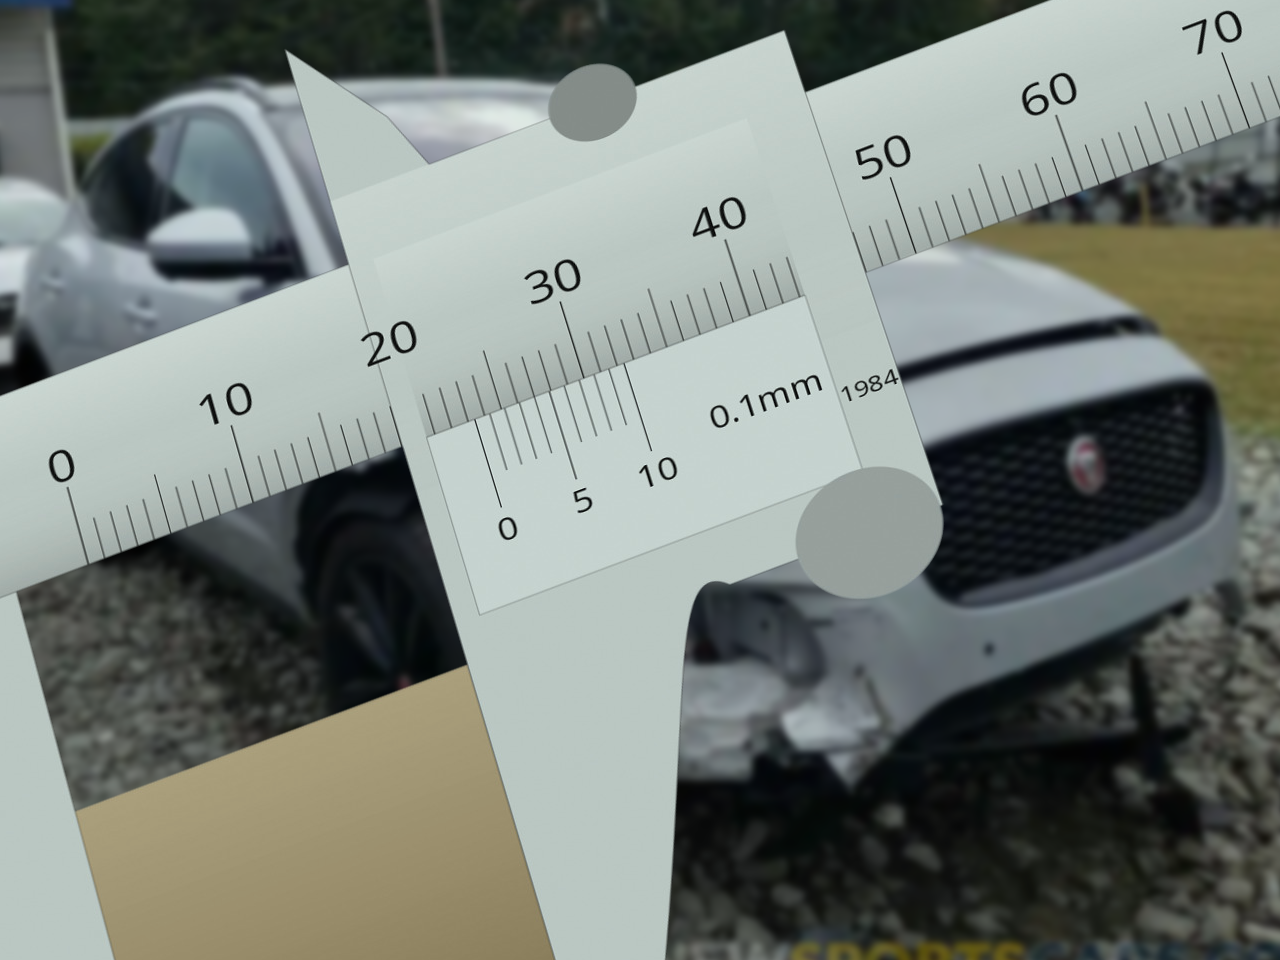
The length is {"value": 23.4, "unit": "mm"}
